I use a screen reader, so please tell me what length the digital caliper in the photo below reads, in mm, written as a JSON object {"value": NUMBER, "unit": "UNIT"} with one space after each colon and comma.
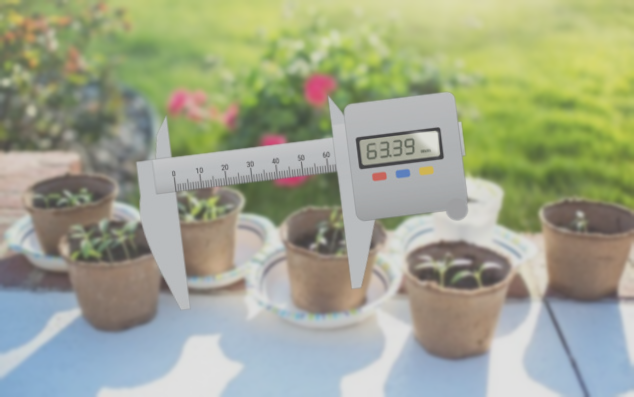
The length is {"value": 63.39, "unit": "mm"}
